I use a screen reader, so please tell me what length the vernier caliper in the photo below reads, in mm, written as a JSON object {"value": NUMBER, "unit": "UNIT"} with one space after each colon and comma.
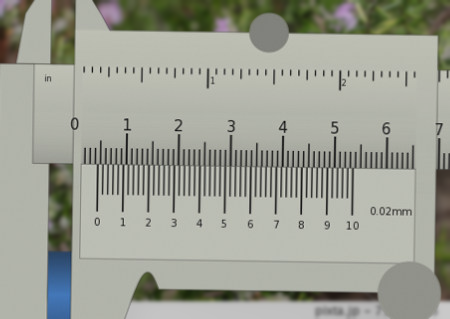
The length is {"value": 4.5, "unit": "mm"}
